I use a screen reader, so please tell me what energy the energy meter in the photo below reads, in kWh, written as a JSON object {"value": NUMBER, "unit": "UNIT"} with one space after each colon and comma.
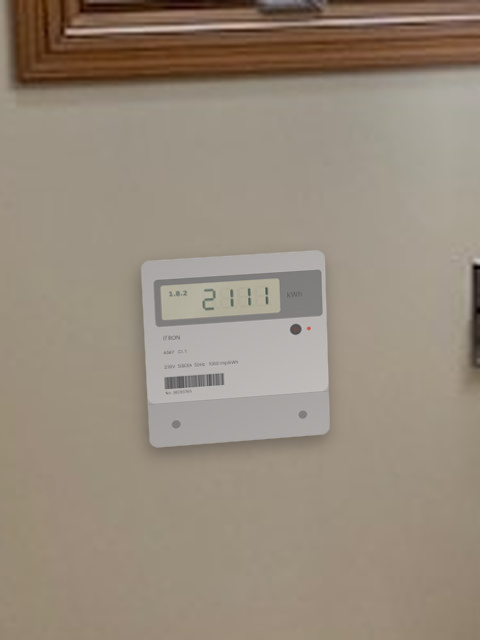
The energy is {"value": 2111, "unit": "kWh"}
